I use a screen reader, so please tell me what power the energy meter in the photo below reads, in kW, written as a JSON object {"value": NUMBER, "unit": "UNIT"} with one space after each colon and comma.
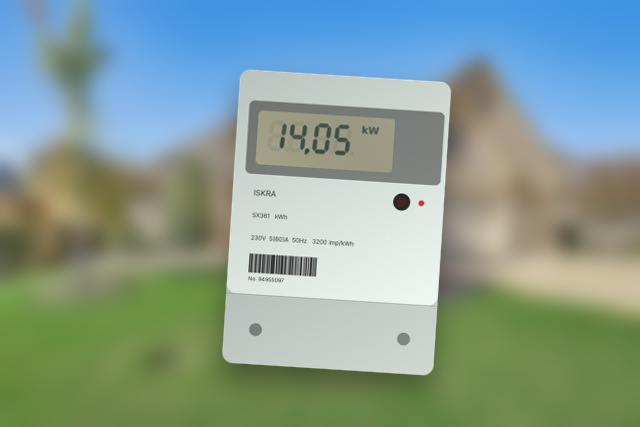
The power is {"value": 14.05, "unit": "kW"}
